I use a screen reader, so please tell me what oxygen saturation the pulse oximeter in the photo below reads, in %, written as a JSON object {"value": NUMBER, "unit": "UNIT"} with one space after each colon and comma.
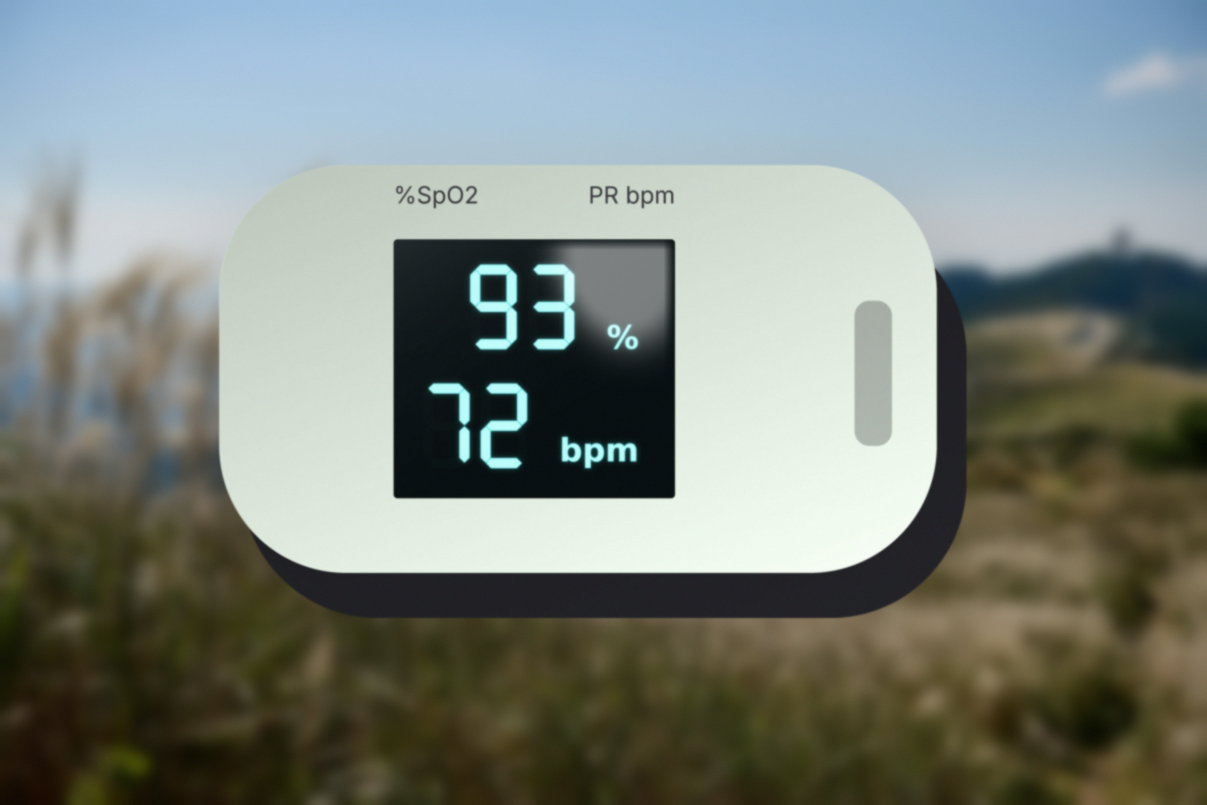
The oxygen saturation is {"value": 93, "unit": "%"}
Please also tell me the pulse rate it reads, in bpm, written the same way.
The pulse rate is {"value": 72, "unit": "bpm"}
